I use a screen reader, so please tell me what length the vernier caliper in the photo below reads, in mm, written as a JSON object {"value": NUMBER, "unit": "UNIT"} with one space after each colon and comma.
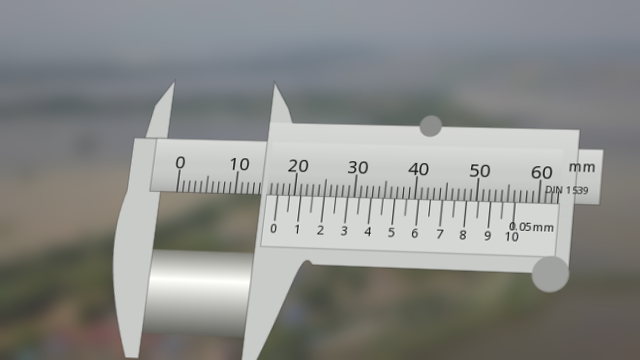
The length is {"value": 17.2, "unit": "mm"}
